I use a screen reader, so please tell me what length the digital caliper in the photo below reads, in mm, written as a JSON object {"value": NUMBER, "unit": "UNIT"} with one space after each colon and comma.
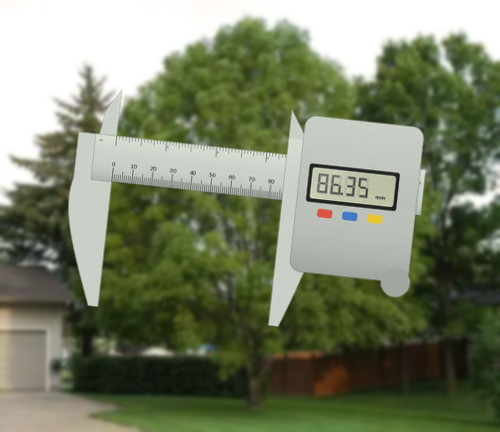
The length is {"value": 86.35, "unit": "mm"}
